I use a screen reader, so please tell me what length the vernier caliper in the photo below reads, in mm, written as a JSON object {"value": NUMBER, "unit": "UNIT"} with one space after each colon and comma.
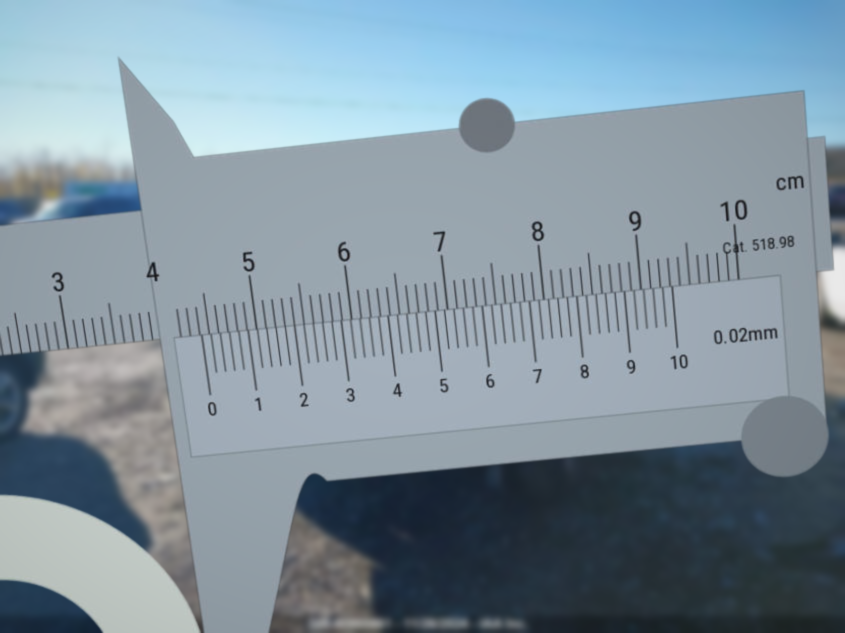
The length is {"value": 44.2, "unit": "mm"}
